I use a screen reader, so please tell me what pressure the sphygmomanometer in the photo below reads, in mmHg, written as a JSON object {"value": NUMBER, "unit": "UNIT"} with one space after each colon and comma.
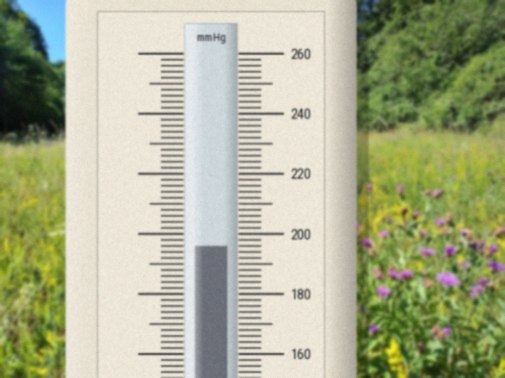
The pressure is {"value": 196, "unit": "mmHg"}
